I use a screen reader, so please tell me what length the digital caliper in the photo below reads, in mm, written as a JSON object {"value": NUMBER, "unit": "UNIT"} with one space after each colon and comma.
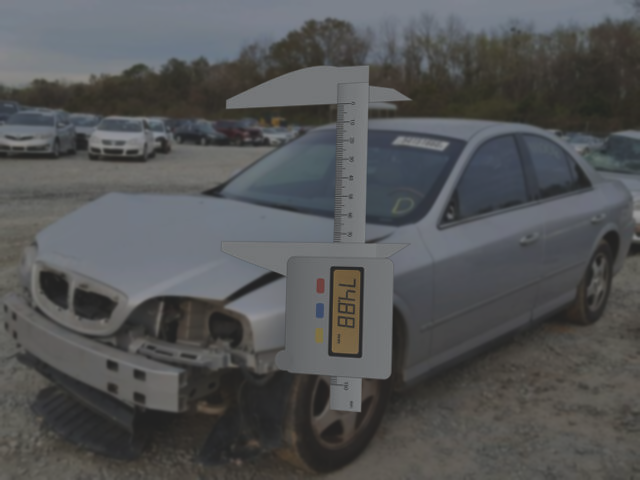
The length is {"value": 74.88, "unit": "mm"}
